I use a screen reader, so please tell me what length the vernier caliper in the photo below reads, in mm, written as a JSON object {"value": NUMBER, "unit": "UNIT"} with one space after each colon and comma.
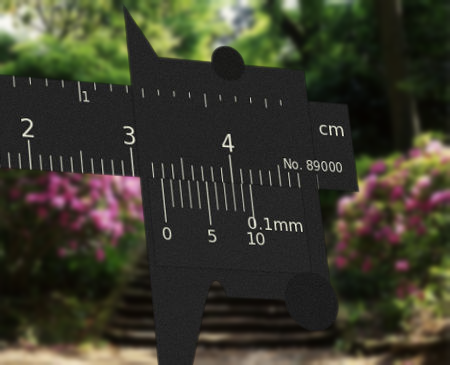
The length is {"value": 32.8, "unit": "mm"}
